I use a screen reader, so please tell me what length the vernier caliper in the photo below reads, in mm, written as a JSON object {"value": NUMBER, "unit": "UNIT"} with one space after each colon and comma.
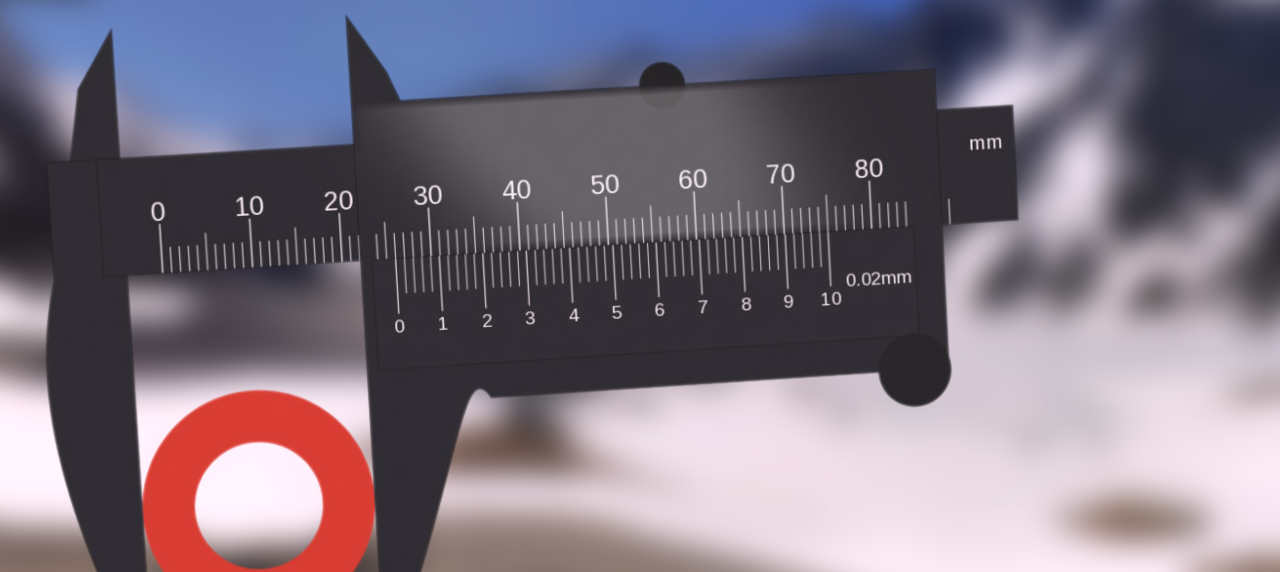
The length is {"value": 26.0, "unit": "mm"}
